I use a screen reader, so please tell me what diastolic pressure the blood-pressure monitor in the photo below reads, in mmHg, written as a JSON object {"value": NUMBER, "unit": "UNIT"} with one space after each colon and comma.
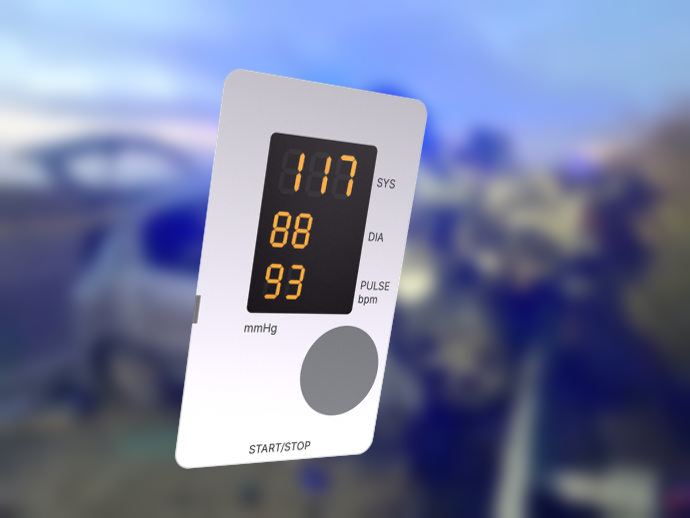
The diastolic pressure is {"value": 88, "unit": "mmHg"}
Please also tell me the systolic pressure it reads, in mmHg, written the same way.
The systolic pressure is {"value": 117, "unit": "mmHg"}
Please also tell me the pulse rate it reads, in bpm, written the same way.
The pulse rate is {"value": 93, "unit": "bpm"}
